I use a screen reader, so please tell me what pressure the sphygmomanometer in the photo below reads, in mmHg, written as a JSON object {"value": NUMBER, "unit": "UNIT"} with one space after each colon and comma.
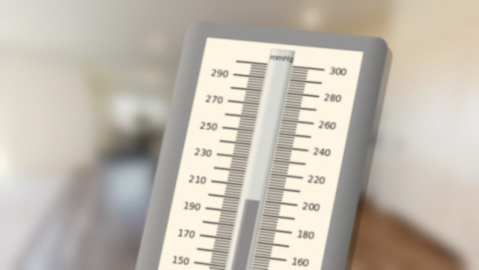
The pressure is {"value": 200, "unit": "mmHg"}
